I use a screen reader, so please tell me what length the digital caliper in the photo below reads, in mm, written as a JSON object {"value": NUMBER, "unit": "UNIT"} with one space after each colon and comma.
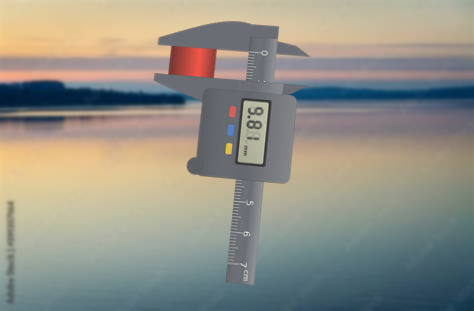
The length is {"value": 9.81, "unit": "mm"}
